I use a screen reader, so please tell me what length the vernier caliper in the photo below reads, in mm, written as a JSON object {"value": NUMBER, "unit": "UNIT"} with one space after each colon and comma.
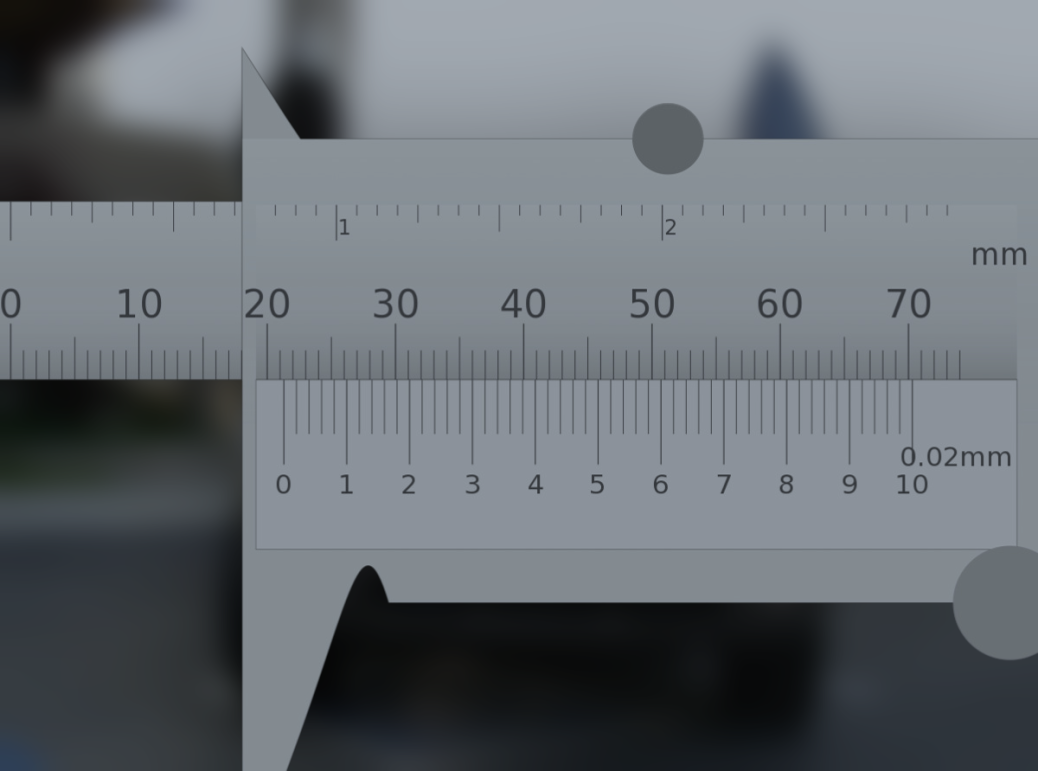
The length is {"value": 21.3, "unit": "mm"}
